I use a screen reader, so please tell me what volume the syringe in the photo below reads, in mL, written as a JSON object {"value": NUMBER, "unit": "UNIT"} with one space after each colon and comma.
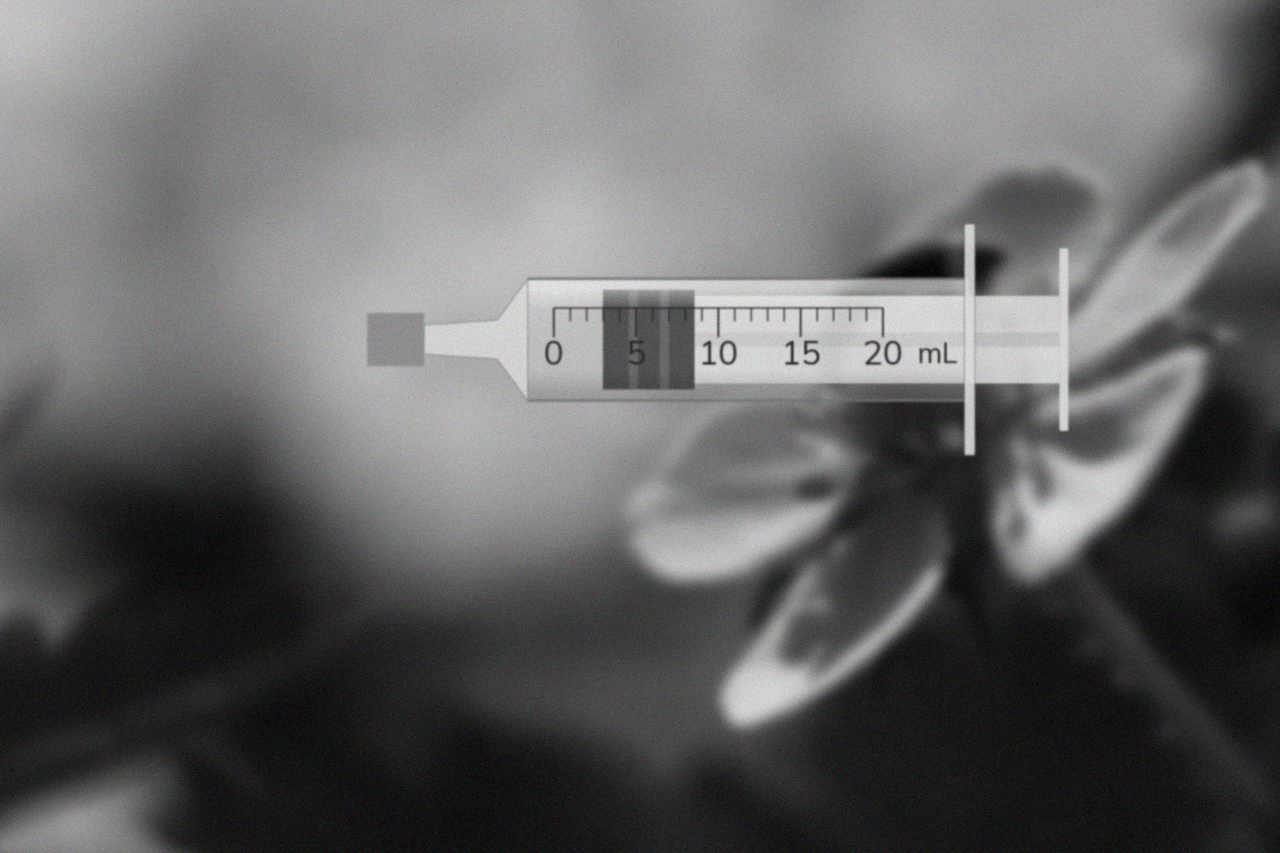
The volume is {"value": 3, "unit": "mL"}
